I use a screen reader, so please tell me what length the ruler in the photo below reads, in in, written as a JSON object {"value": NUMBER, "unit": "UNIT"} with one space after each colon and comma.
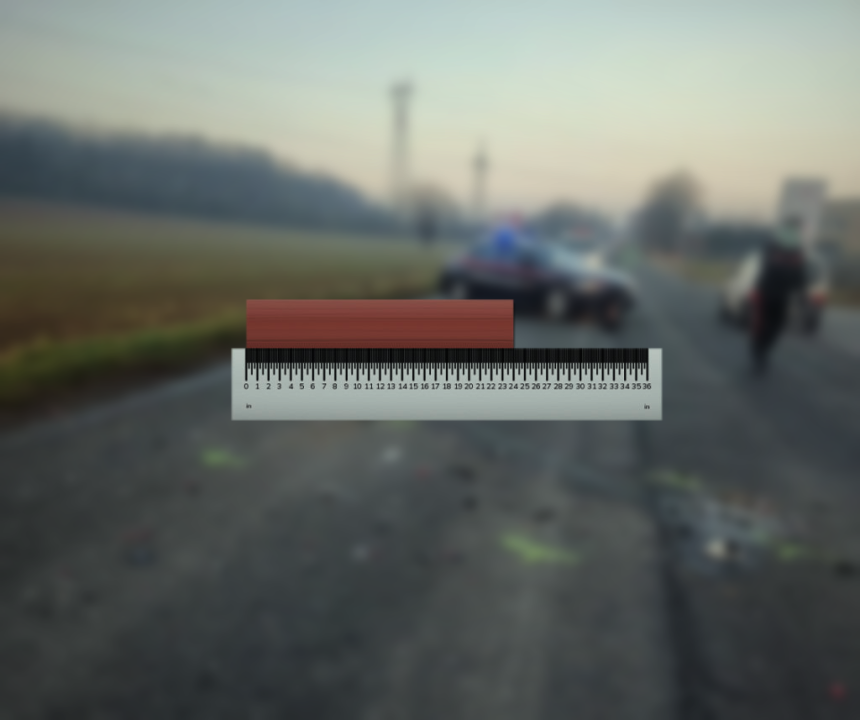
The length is {"value": 24, "unit": "in"}
